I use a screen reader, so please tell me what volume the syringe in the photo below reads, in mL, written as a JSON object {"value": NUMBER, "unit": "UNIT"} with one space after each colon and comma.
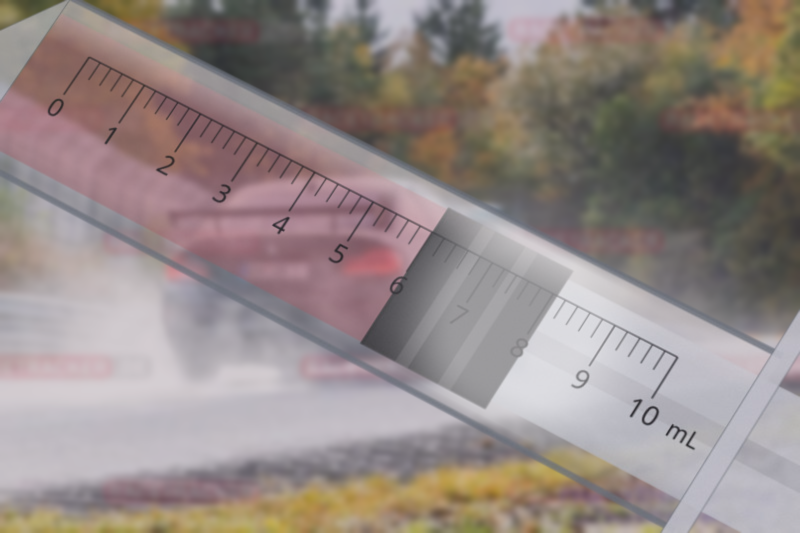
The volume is {"value": 6, "unit": "mL"}
